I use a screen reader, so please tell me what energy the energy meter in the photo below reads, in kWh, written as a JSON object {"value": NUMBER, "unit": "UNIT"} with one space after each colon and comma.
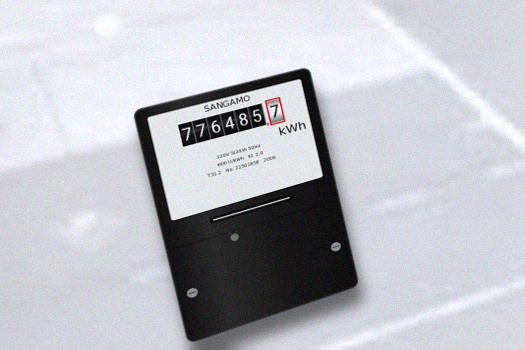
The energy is {"value": 776485.7, "unit": "kWh"}
